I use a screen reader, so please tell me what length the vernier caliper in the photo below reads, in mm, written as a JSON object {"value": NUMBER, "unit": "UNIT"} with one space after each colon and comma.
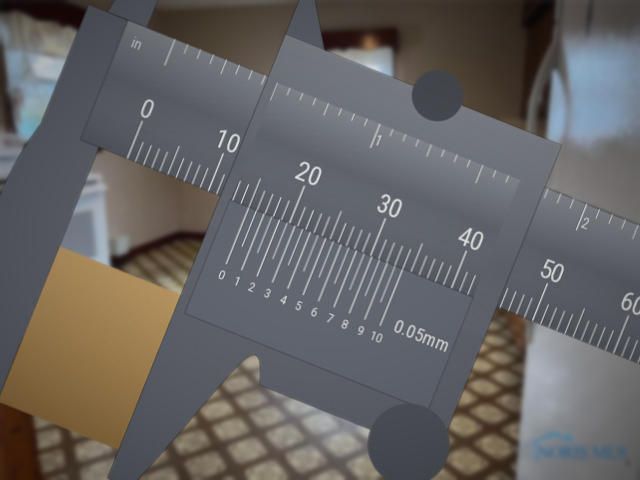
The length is {"value": 15.0, "unit": "mm"}
